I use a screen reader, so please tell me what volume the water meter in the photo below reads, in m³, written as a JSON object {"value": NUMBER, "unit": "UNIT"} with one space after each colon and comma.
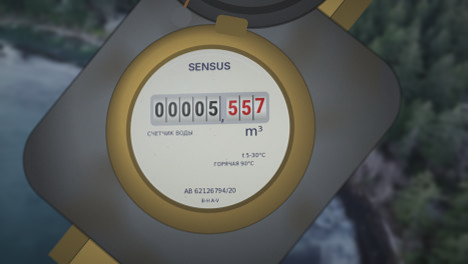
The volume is {"value": 5.557, "unit": "m³"}
